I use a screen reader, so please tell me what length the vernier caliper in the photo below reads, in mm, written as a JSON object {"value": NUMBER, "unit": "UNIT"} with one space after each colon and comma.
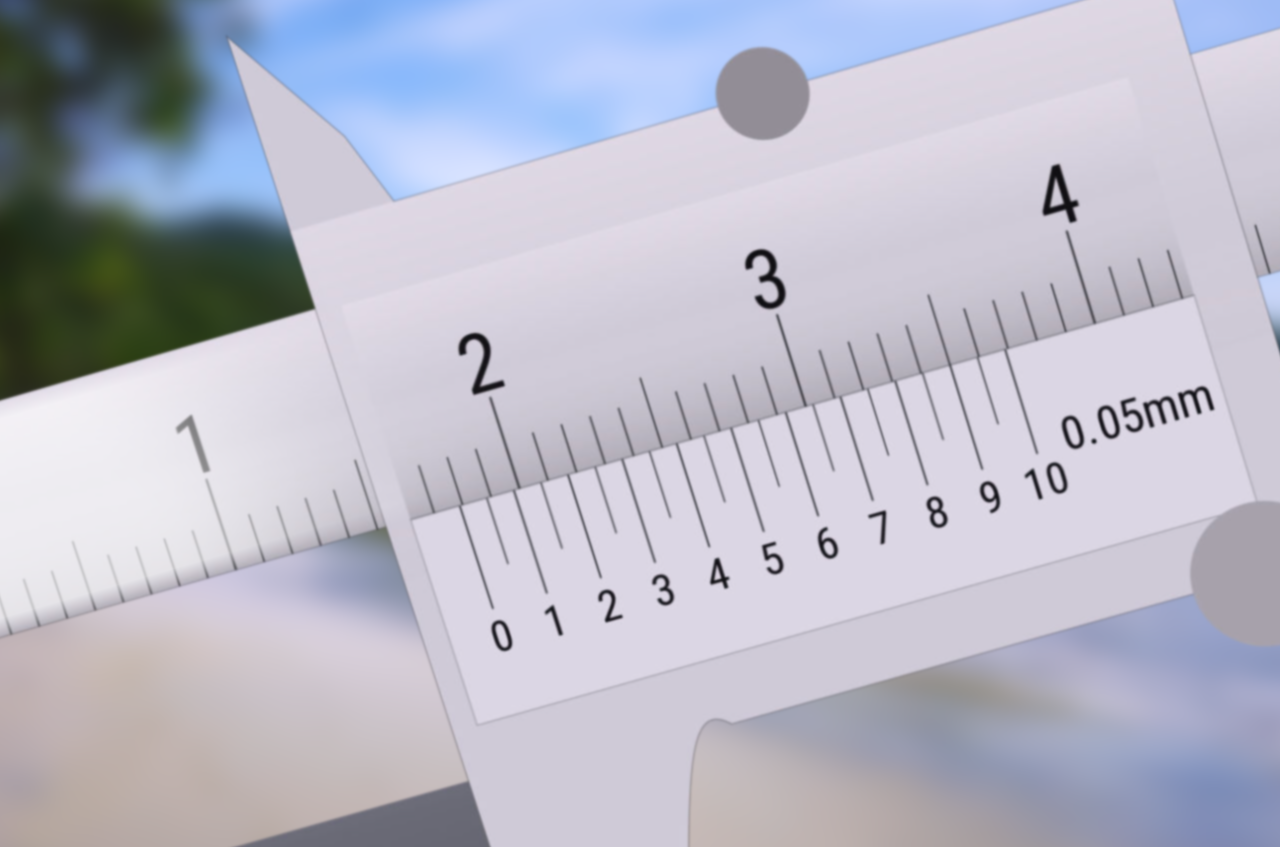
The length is {"value": 17.9, "unit": "mm"}
